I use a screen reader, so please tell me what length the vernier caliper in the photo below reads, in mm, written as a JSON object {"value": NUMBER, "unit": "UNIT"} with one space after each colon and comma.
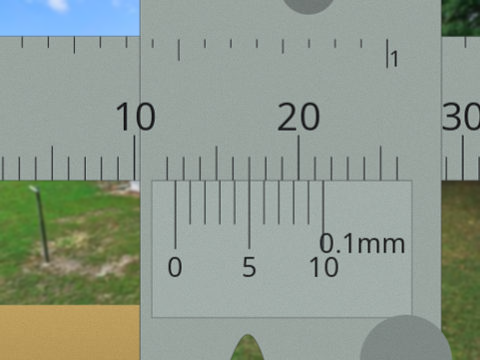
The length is {"value": 12.5, "unit": "mm"}
